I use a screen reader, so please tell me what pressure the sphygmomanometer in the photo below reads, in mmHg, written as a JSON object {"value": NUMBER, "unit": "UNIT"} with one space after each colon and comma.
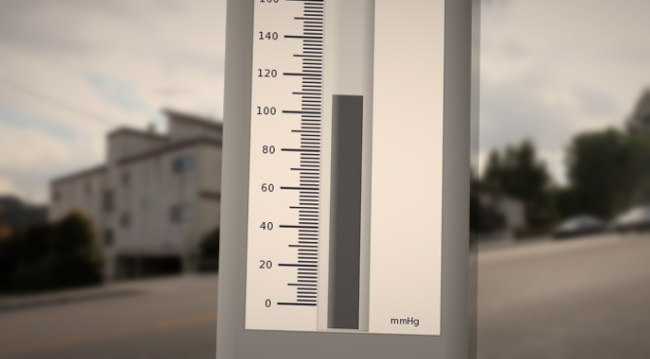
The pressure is {"value": 110, "unit": "mmHg"}
